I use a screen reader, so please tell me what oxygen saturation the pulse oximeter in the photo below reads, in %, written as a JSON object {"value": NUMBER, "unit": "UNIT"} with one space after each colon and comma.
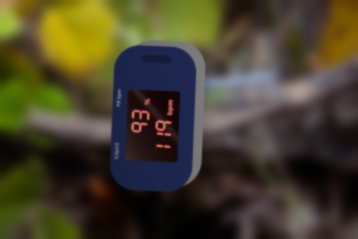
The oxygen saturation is {"value": 93, "unit": "%"}
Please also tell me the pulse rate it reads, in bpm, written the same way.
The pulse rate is {"value": 119, "unit": "bpm"}
